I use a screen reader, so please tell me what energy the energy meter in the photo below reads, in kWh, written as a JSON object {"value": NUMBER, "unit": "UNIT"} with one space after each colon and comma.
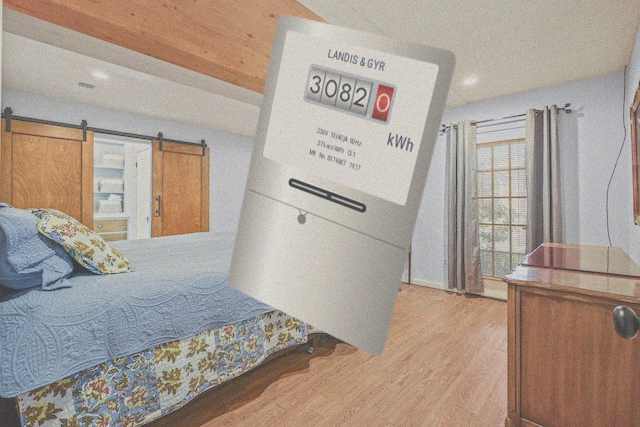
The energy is {"value": 3082.0, "unit": "kWh"}
